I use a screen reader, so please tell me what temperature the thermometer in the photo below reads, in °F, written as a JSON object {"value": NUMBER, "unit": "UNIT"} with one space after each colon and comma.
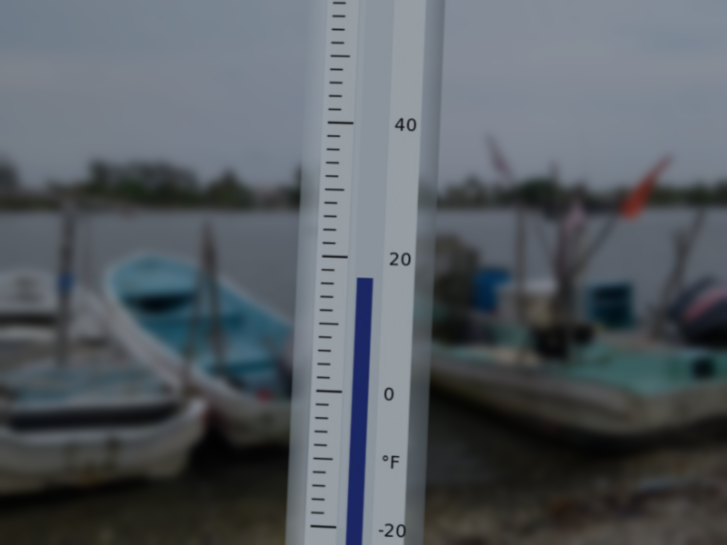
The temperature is {"value": 17, "unit": "°F"}
